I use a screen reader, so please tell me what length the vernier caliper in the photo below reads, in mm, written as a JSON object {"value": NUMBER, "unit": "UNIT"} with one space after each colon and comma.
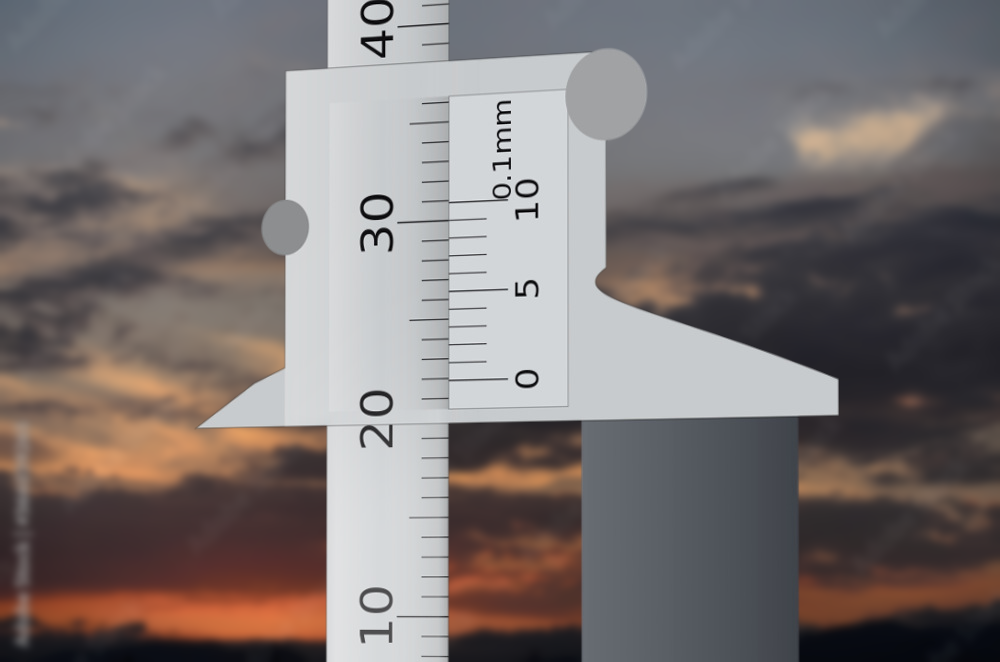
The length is {"value": 21.9, "unit": "mm"}
